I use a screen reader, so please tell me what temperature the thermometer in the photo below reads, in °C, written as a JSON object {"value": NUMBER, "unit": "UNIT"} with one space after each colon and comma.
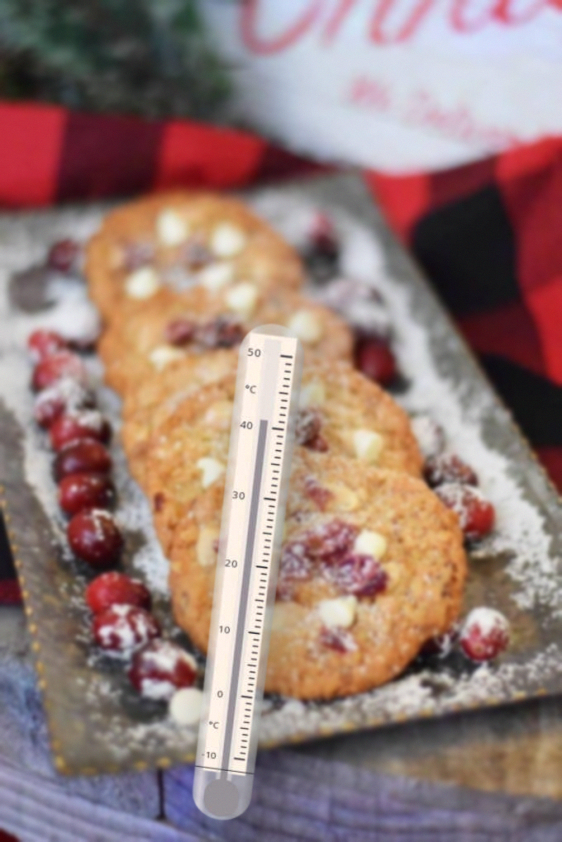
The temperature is {"value": 41, "unit": "°C"}
